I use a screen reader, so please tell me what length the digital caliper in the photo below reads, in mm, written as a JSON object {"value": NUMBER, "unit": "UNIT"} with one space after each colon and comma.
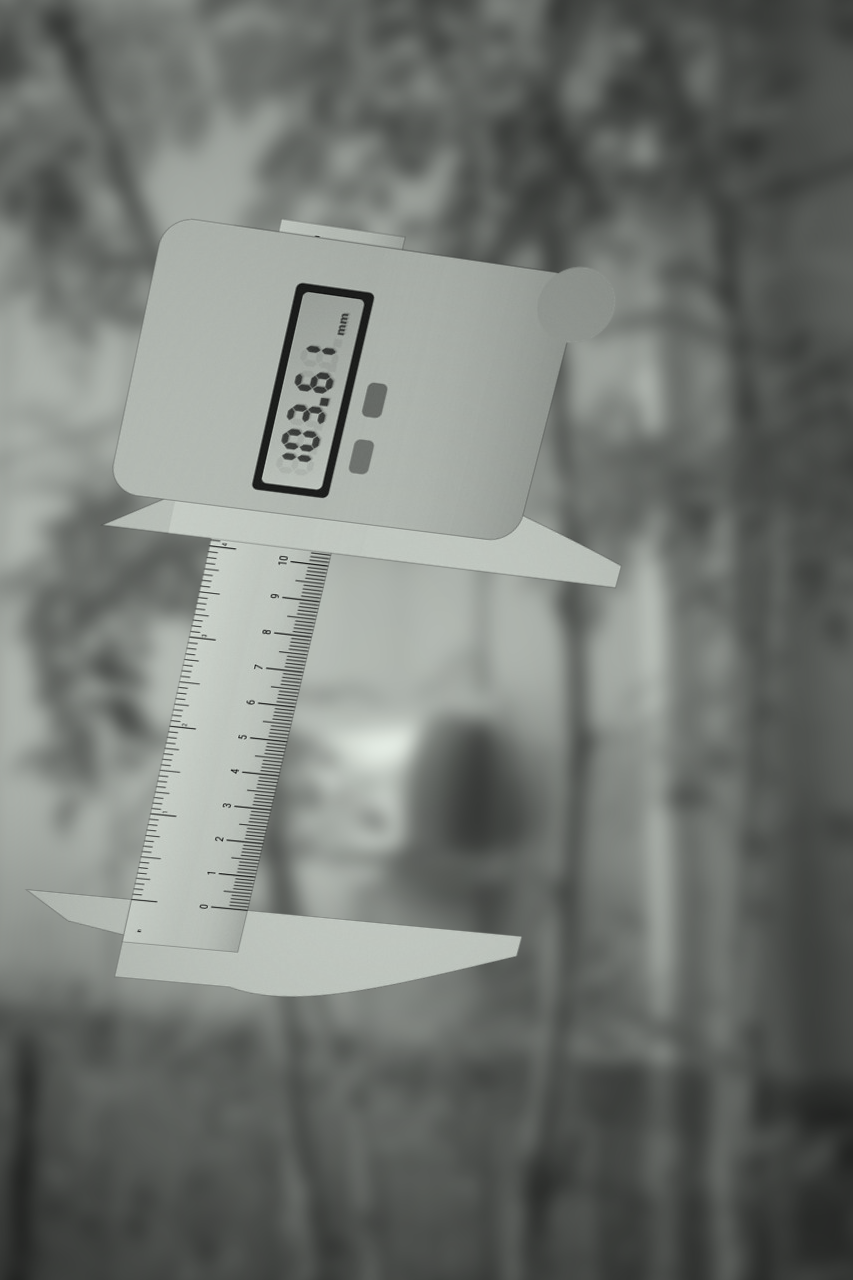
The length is {"value": 103.61, "unit": "mm"}
